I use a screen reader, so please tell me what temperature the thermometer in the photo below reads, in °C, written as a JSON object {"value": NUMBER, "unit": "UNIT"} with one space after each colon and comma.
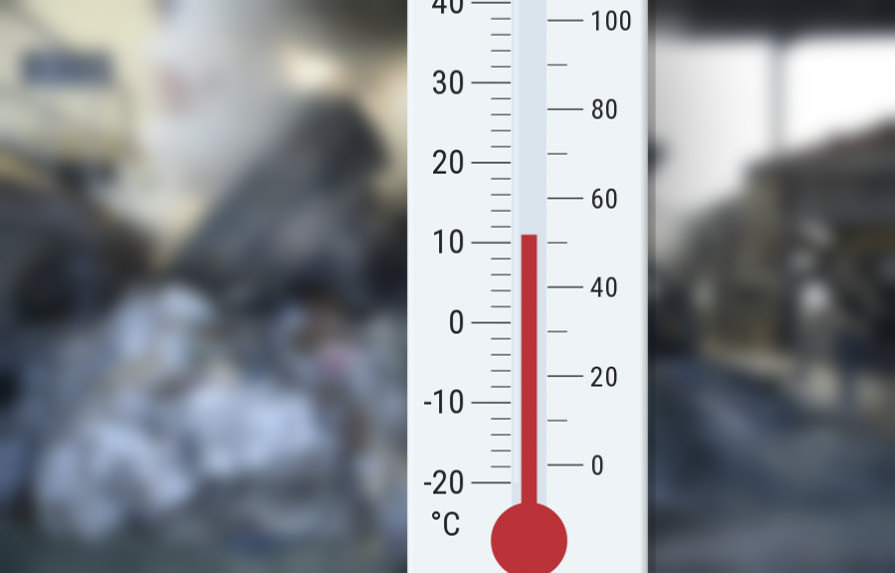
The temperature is {"value": 11, "unit": "°C"}
